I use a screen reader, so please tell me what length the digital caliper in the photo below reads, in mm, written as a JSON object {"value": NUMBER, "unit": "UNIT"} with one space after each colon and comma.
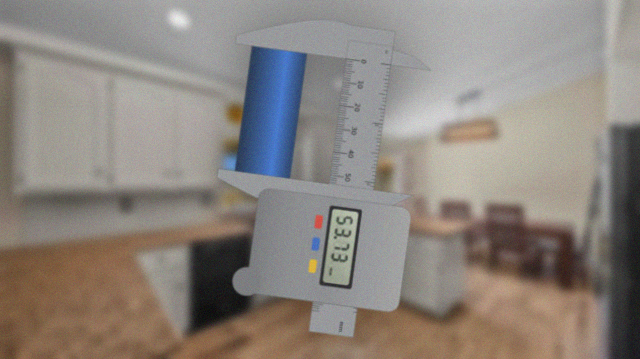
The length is {"value": 53.73, "unit": "mm"}
